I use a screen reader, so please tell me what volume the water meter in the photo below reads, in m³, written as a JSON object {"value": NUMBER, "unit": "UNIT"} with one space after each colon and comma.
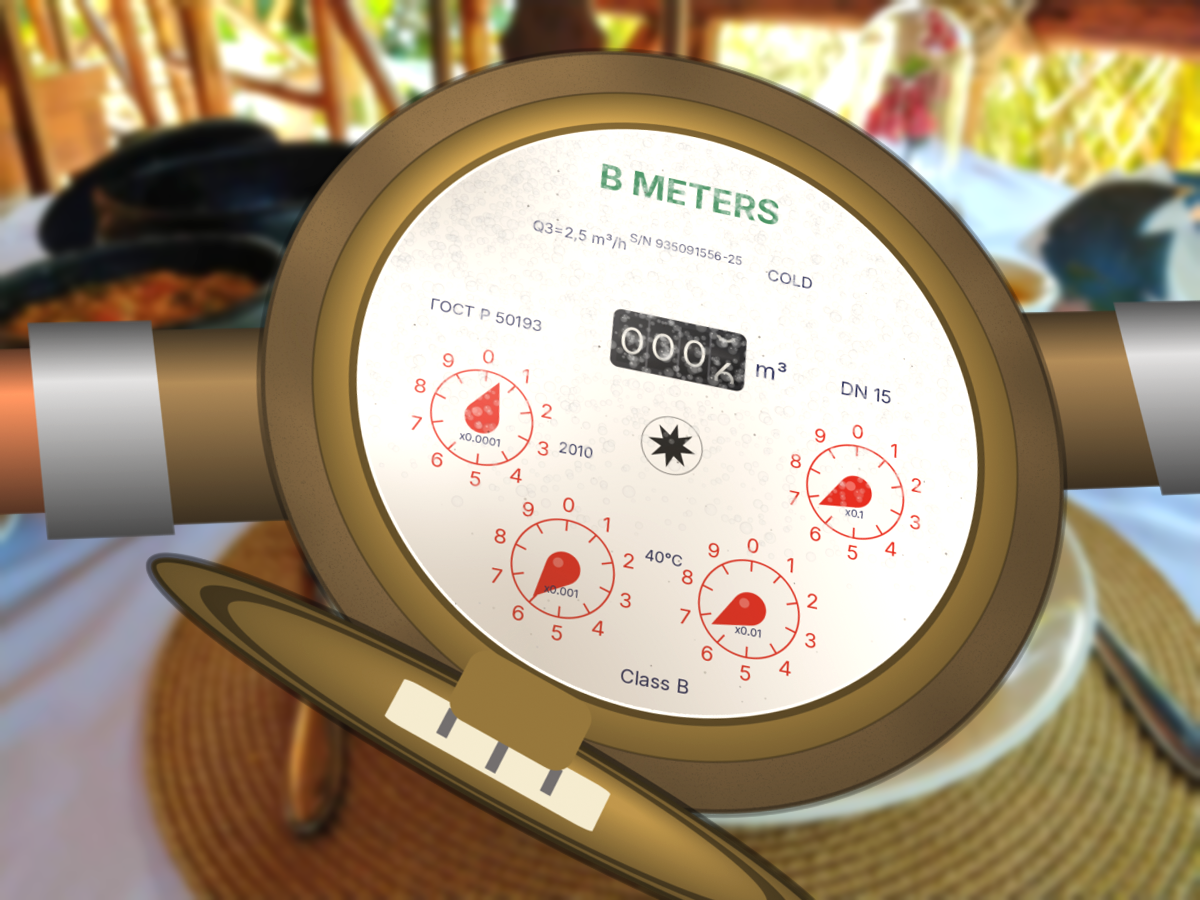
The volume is {"value": 5.6660, "unit": "m³"}
